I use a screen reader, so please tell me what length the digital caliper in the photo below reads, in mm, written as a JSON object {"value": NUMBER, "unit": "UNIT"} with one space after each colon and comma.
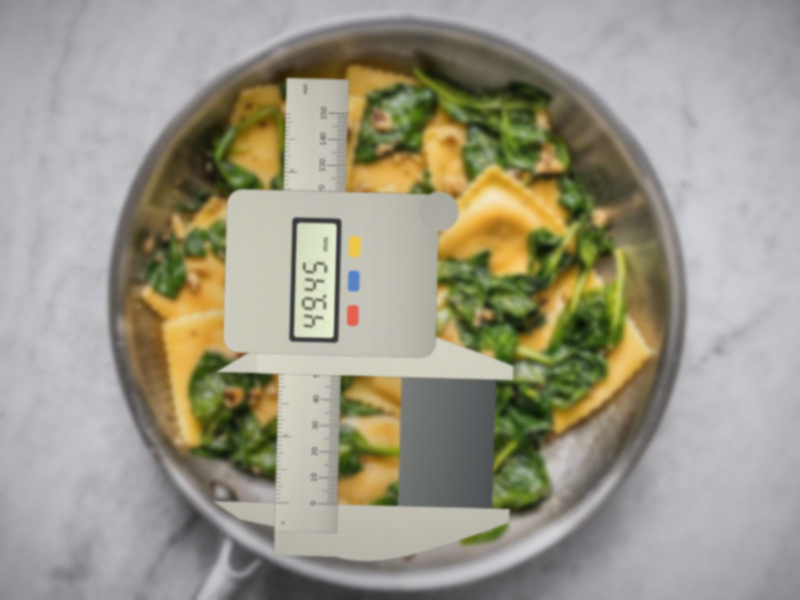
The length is {"value": 49.45, "unit": "mm"}
